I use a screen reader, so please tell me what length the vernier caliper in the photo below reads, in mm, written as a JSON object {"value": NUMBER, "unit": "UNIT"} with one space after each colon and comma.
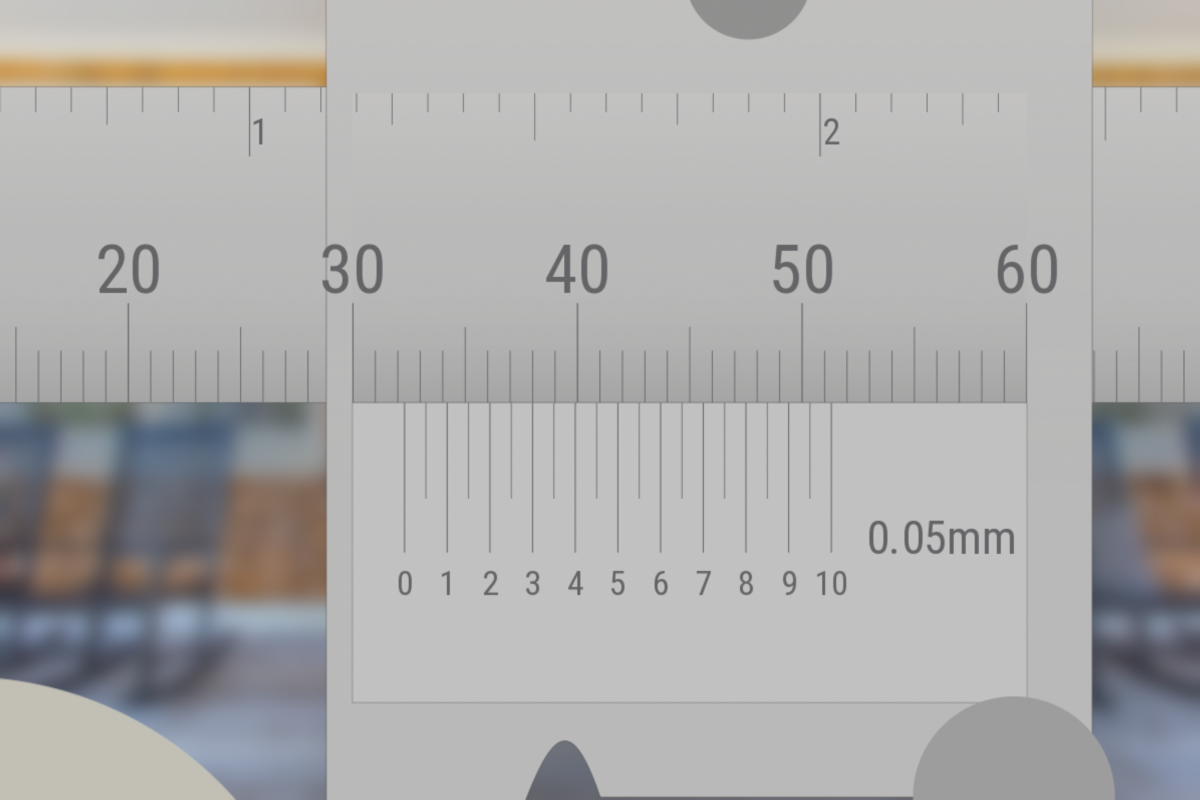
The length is {"value": 32.3, "unit": "mm"}
